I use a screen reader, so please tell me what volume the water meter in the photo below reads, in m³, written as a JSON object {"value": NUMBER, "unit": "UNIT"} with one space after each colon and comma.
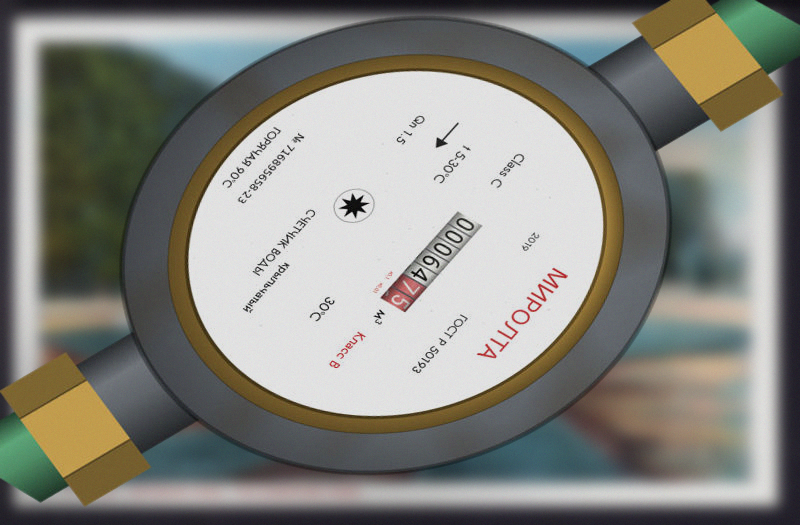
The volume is {"value": 64.75, "unit": "m³"}
